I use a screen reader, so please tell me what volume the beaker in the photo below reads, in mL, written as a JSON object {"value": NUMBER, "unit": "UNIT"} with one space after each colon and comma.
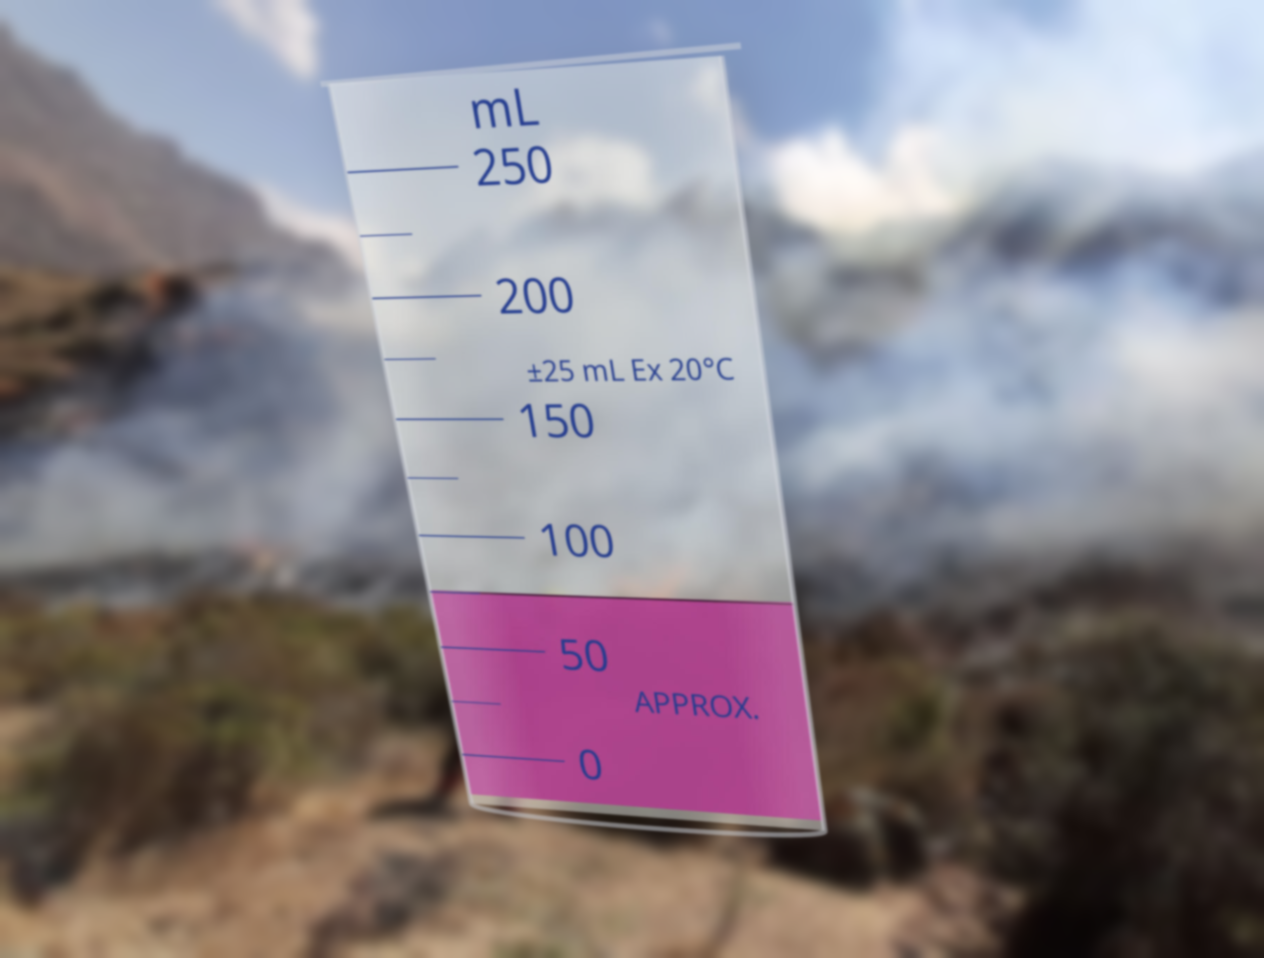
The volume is {"value": 75, "unit": "mL"}
